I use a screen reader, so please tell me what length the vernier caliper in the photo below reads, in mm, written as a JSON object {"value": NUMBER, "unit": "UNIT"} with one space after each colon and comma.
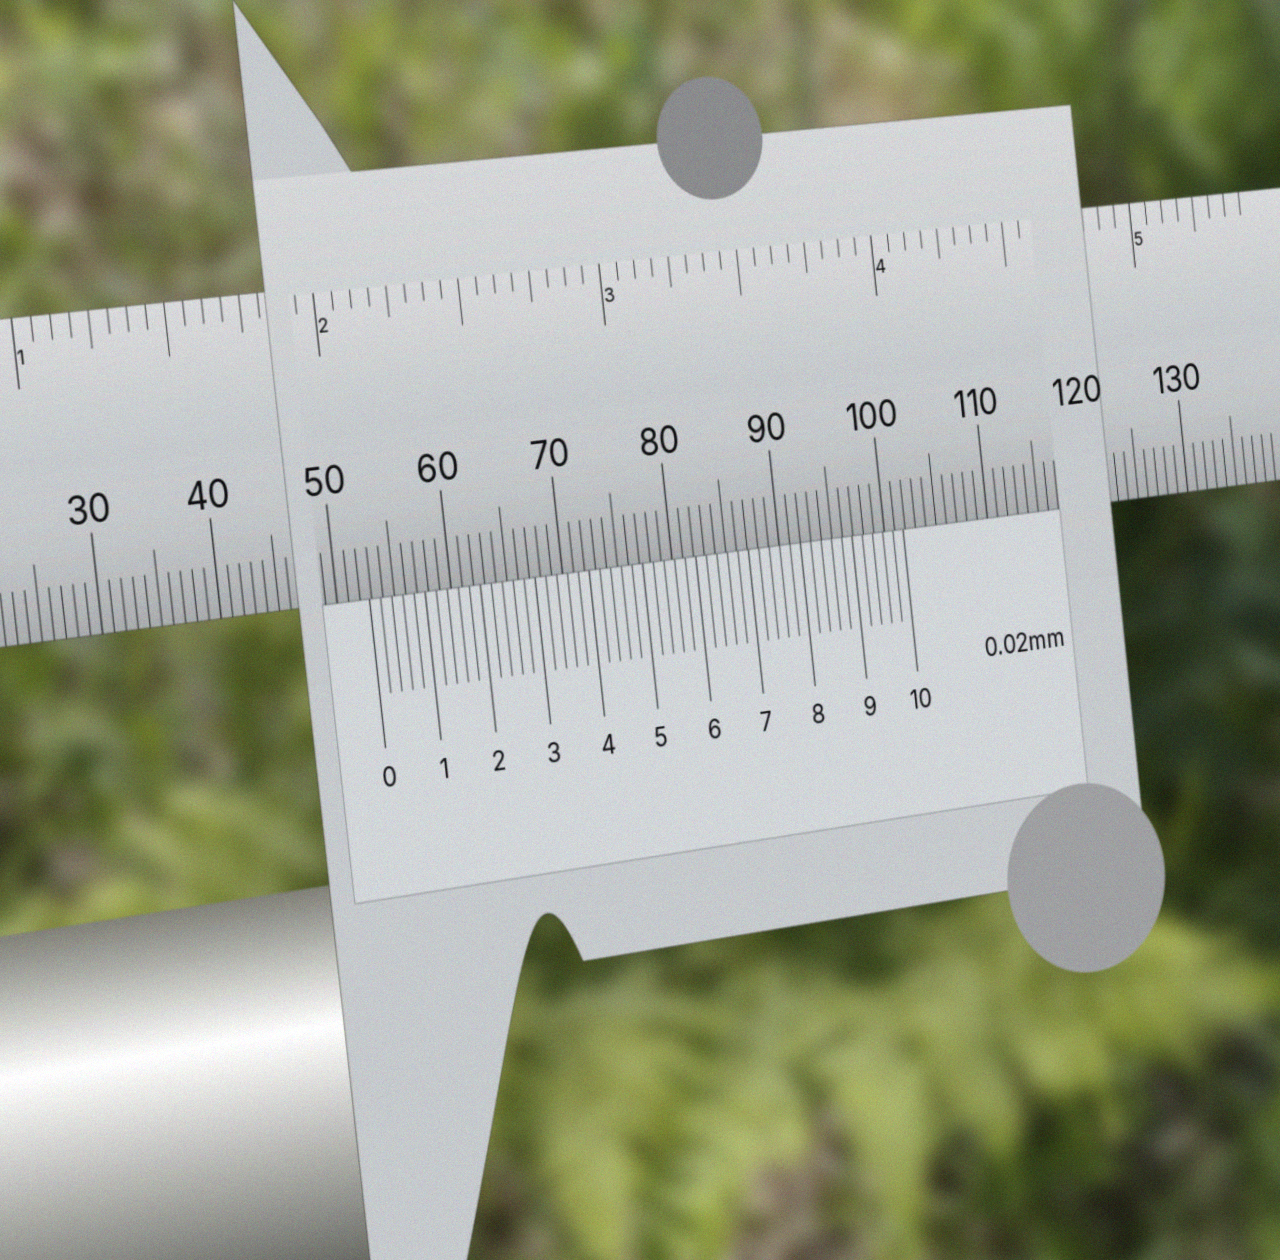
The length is {"value": 52.8, "unit": "mm"}
